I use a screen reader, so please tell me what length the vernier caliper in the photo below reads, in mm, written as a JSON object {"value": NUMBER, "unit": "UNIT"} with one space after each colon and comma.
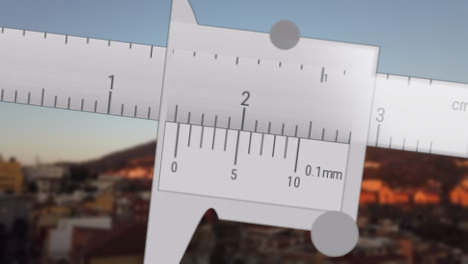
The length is {"value": 15.3, "unit": "mm"}
